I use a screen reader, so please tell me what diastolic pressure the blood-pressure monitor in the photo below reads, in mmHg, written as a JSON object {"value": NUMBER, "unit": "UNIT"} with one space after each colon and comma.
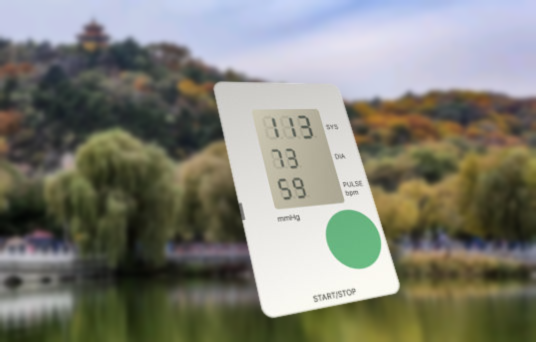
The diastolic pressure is {"value": 73, "unit": "mmHg"}
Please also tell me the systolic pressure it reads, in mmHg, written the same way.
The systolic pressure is {"value": 113, "unit": "mmHg"}
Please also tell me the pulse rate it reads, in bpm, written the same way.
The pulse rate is {"value": 59, "unit": "bpm"}
